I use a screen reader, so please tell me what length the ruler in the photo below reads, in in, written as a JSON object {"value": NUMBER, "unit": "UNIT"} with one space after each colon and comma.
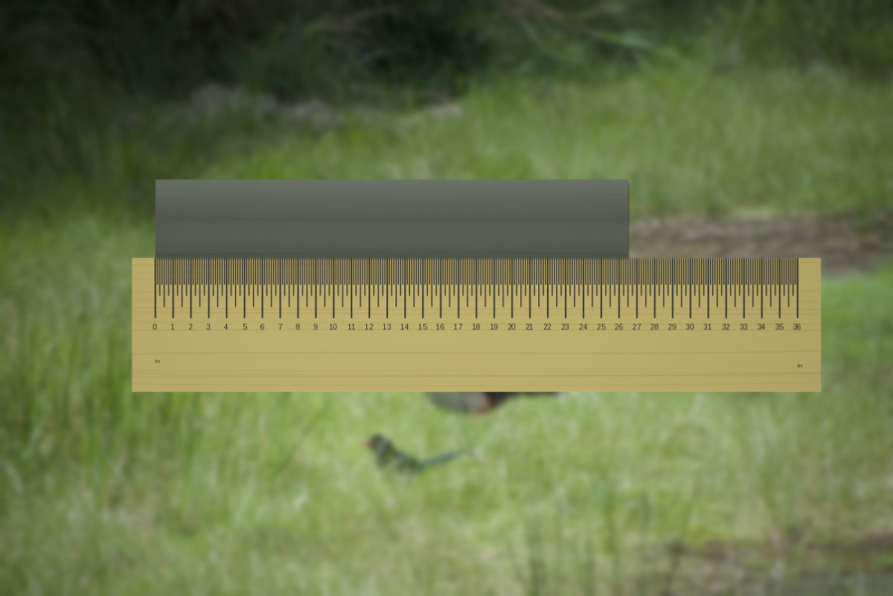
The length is {"value": 26.5, "unit": "in"}
